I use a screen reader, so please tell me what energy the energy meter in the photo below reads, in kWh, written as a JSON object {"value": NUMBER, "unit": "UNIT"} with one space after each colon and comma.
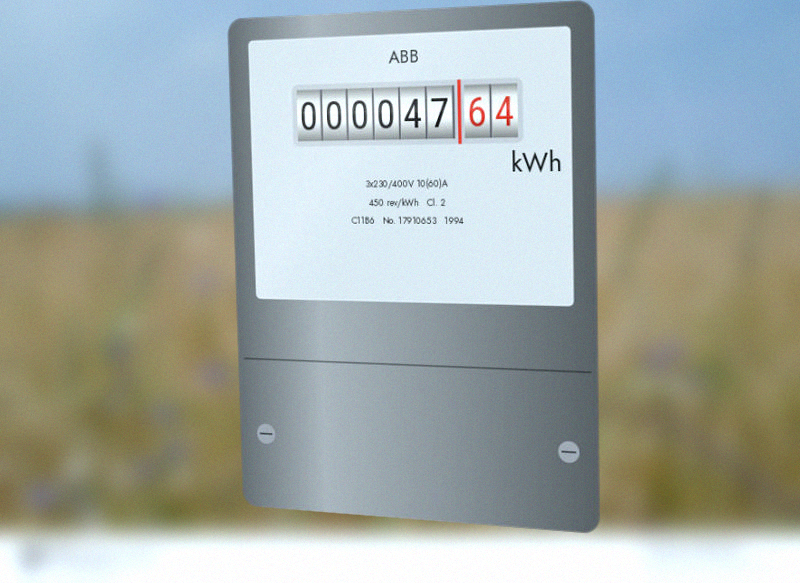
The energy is {"value": 47.64, "unit": "kWh"}
